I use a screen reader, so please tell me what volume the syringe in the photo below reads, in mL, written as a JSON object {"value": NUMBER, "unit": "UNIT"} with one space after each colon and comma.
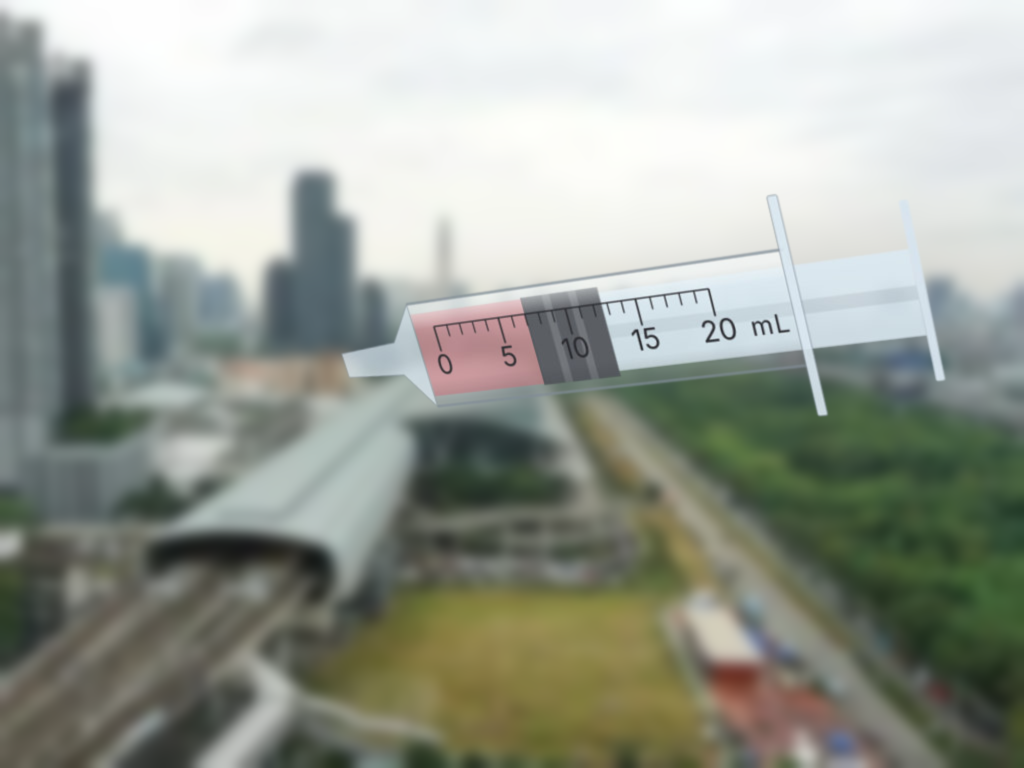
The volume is {"value": 7, "unit": "mL"}
